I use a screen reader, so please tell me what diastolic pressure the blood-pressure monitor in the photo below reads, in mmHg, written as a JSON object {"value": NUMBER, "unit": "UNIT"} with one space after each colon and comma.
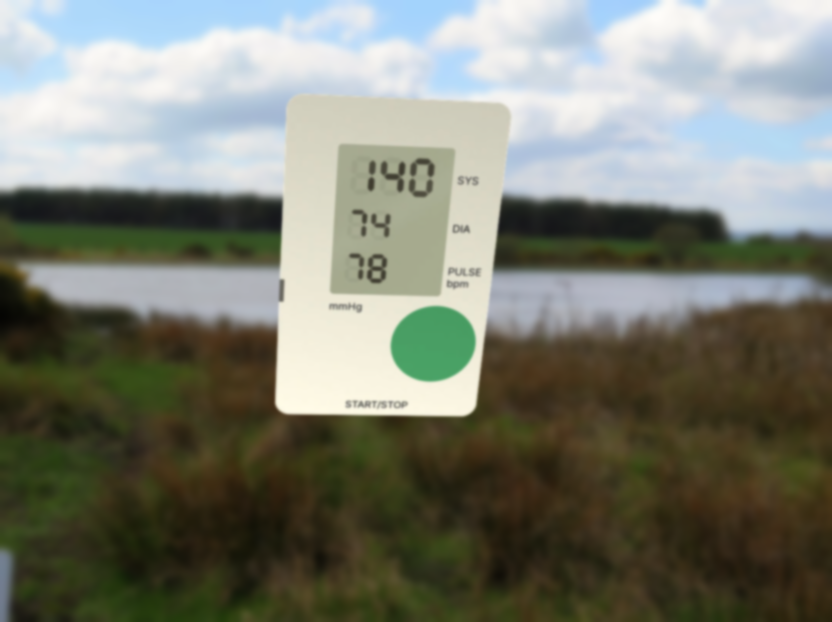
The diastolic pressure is {"value": 74, "unit": "mmHg"}
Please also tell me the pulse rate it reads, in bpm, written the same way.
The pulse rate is {"value": 78, "unit": "bpm"}
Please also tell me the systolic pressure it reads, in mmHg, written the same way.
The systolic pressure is {"value": 140, "unit": "mmHg"}
